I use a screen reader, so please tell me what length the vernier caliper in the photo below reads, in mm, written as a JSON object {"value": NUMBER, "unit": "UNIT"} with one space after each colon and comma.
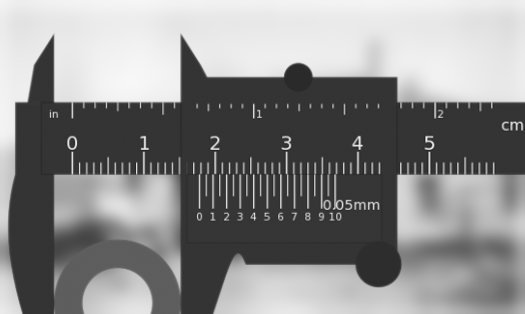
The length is {"value": 17.8, "unit": "mm"}
